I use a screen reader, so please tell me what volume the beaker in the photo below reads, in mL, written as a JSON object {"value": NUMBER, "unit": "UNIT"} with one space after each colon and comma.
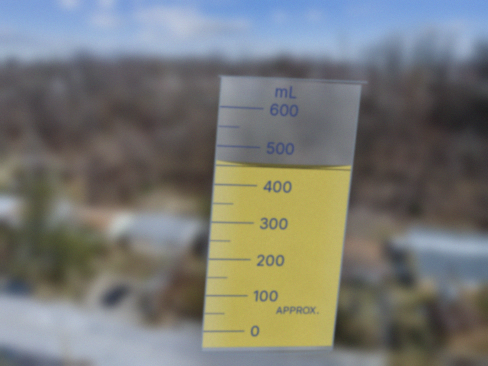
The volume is {"value": 450, "unit": "mL"}
